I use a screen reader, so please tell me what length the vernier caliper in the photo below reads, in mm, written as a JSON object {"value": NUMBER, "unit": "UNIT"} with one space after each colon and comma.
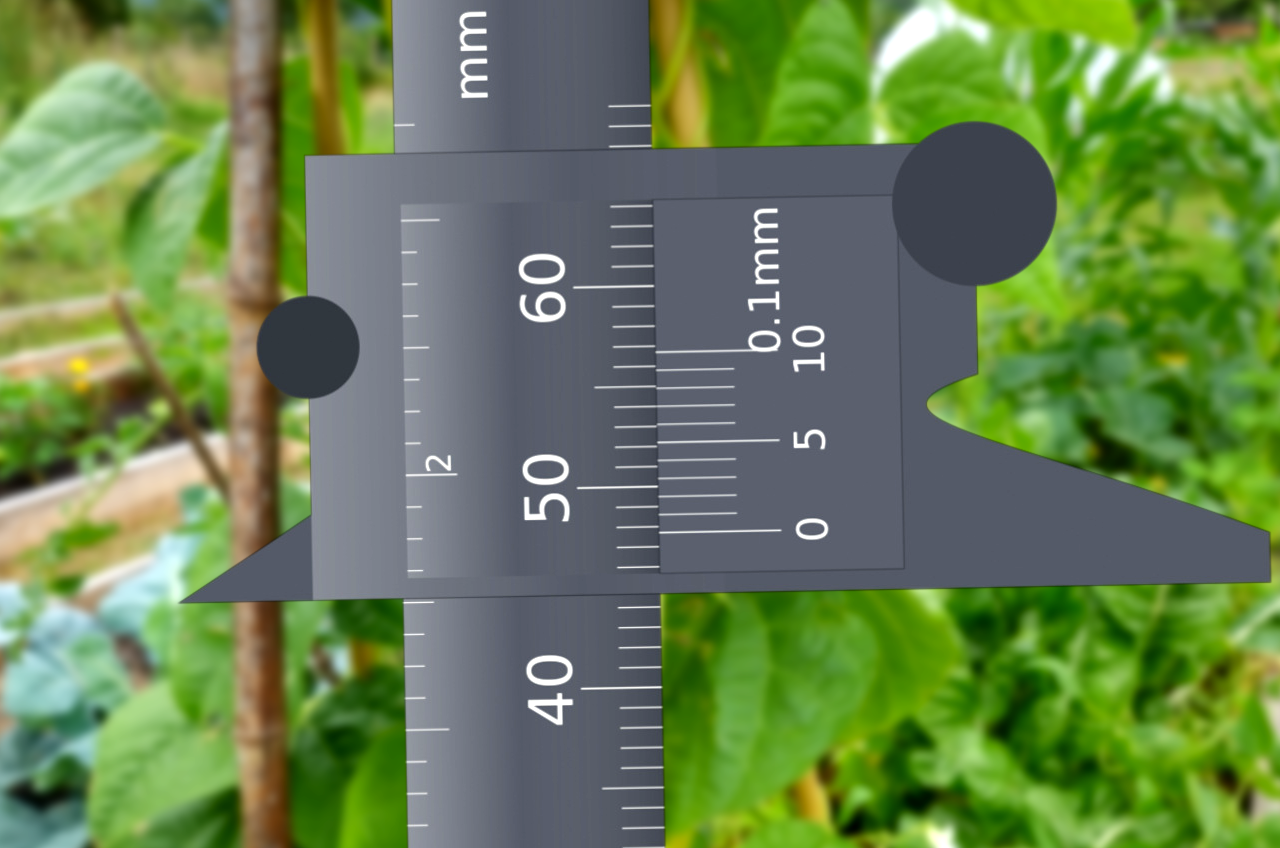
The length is {"value": 47.7, "unit": "mm"}
